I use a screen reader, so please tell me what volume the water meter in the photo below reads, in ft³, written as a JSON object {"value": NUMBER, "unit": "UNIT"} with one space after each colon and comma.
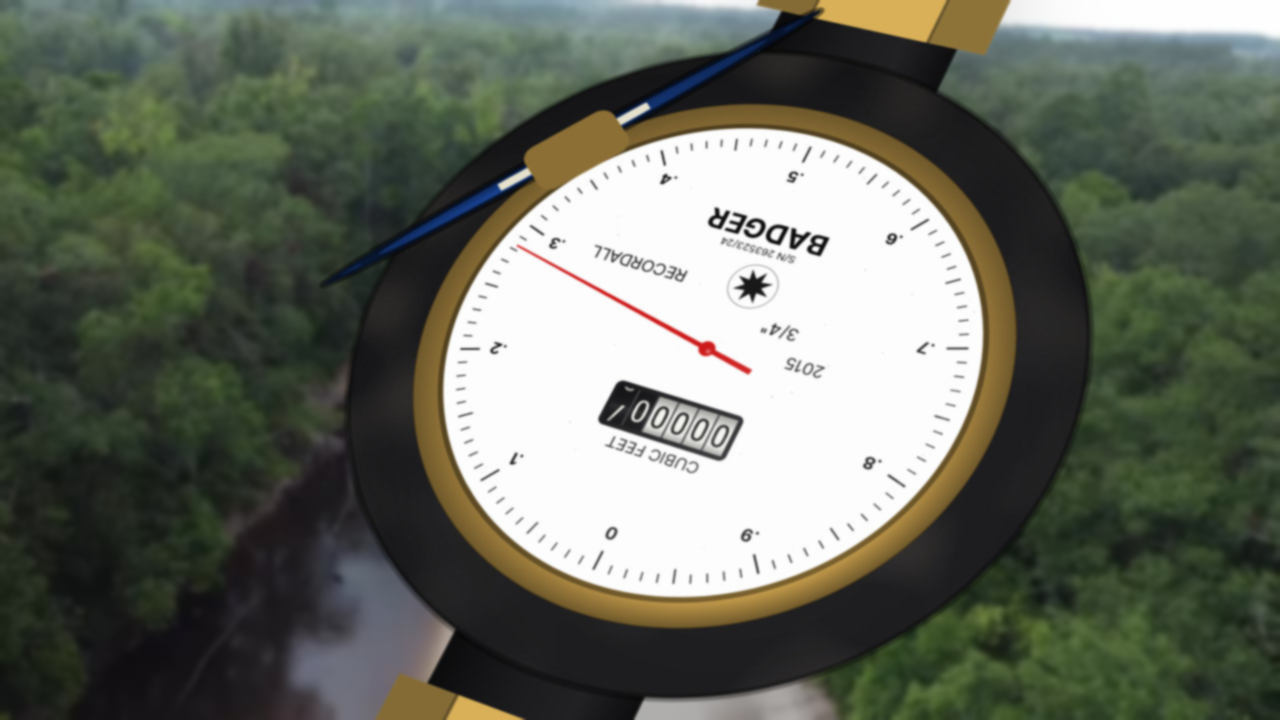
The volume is {"value": 7.28, "unit": "ft³"}
